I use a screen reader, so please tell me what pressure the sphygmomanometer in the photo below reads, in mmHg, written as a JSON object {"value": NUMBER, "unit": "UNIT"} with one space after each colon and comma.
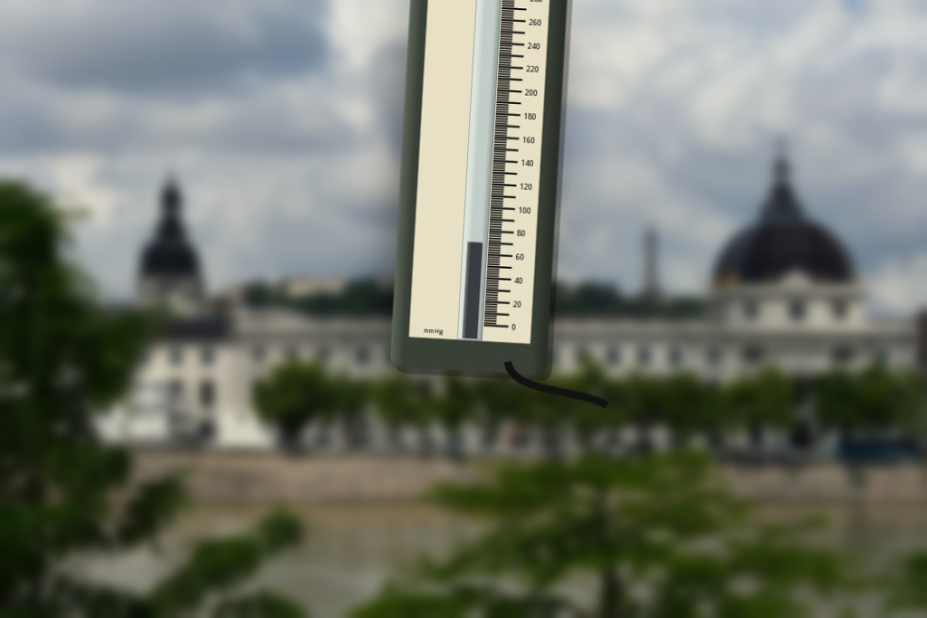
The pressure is {"value": 70, "unit": "mmHg"}
